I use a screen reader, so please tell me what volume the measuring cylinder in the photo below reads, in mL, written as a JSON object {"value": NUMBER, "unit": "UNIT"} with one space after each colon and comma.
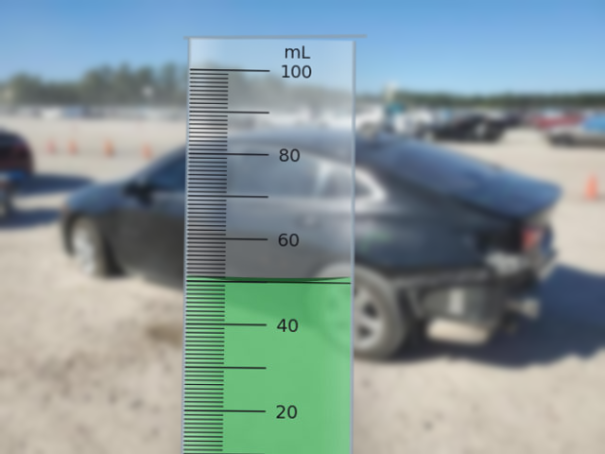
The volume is {"value": 50, "unit": "mL"}
